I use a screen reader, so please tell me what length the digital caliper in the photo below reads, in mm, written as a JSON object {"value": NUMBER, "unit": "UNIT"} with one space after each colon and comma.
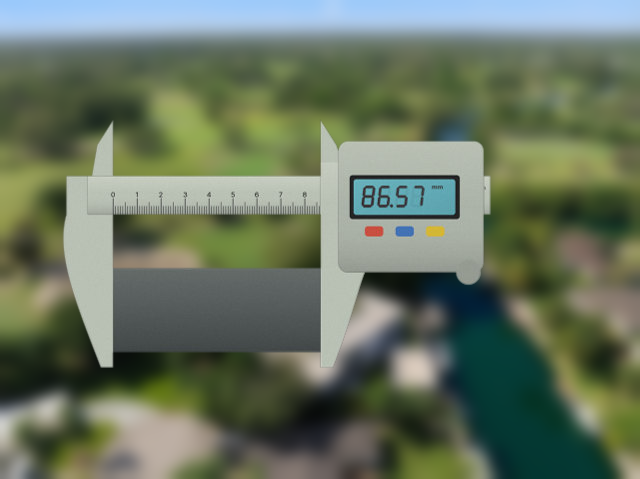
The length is {"value": 86.57, "unit": "mm"}
